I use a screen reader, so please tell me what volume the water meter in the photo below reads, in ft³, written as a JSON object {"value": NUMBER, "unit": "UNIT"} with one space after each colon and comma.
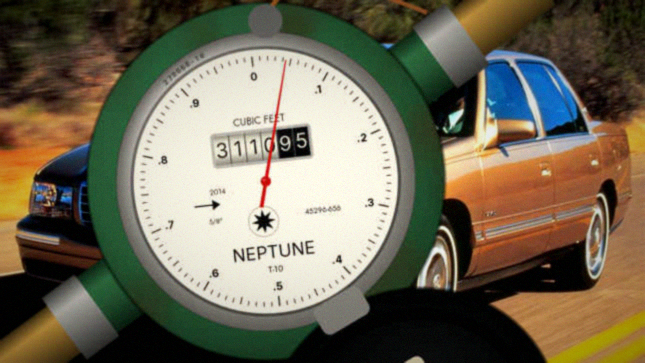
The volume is {"value": 311095.04, "unit": "ft³"}
